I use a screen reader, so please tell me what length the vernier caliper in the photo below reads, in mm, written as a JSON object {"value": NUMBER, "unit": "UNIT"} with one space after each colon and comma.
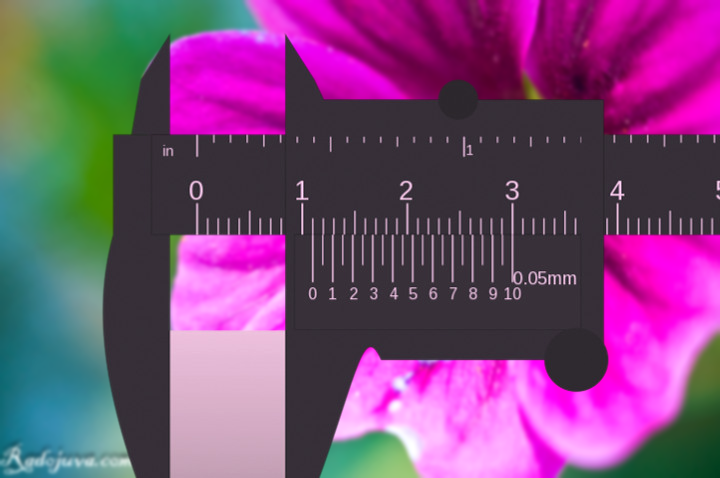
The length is {"value": 11.0, "unit": "mm"}
